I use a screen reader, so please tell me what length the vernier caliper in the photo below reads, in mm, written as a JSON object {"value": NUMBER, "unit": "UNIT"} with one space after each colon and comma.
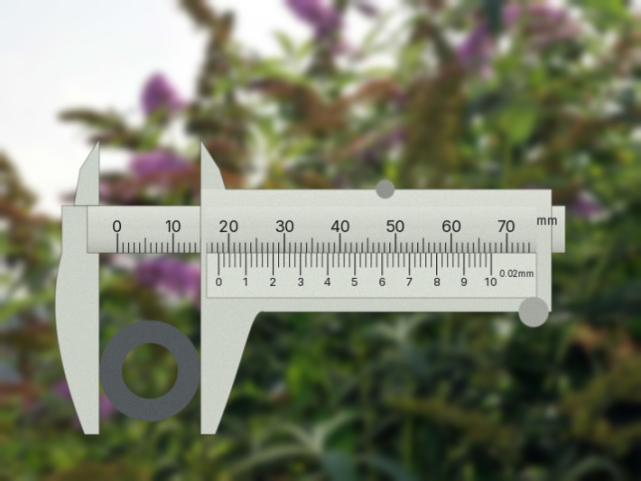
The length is {"value": 18.2, "unit": "mm"}
